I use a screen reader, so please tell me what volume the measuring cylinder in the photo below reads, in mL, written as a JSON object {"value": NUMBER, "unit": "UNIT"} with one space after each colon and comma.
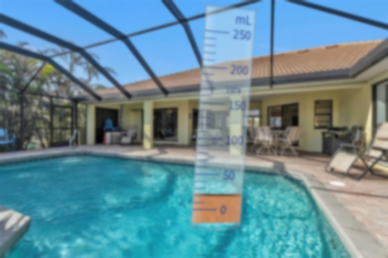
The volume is {"value": 20, "unit": "mL"}
